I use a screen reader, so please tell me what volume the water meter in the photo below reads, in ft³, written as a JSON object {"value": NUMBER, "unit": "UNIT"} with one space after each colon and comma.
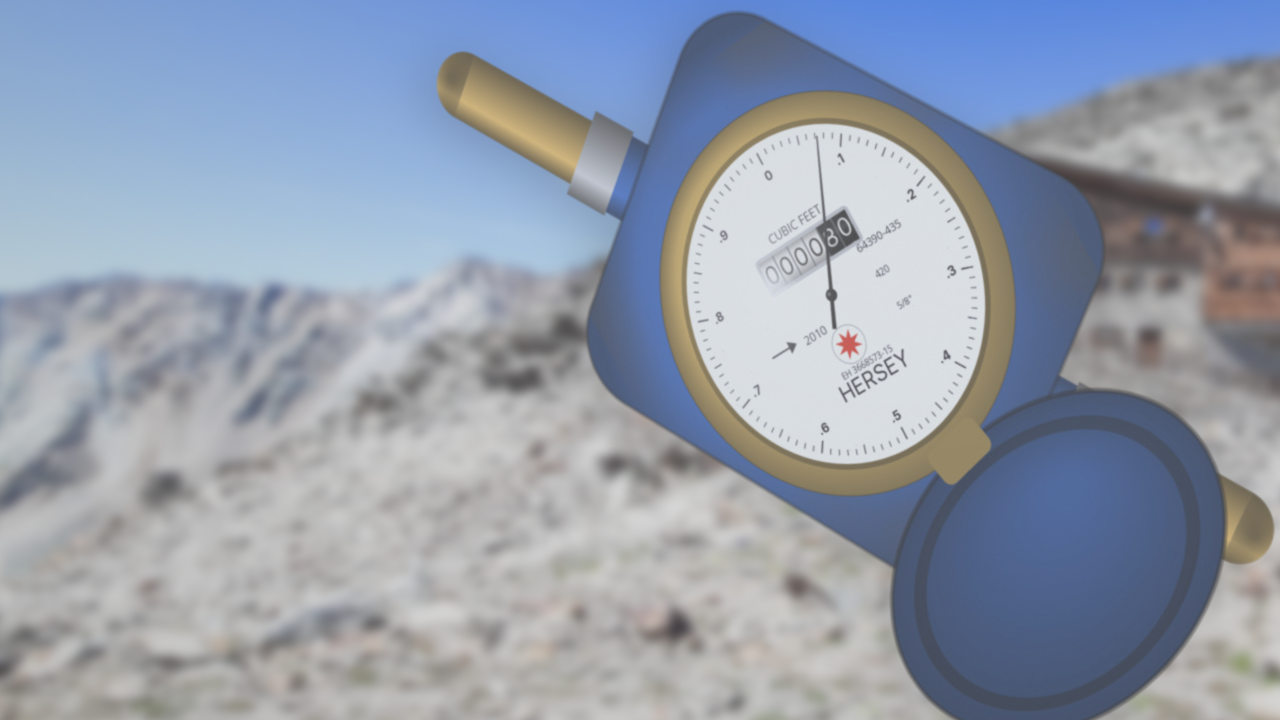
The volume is {"value": 80.07, "unit": "ft³"}
